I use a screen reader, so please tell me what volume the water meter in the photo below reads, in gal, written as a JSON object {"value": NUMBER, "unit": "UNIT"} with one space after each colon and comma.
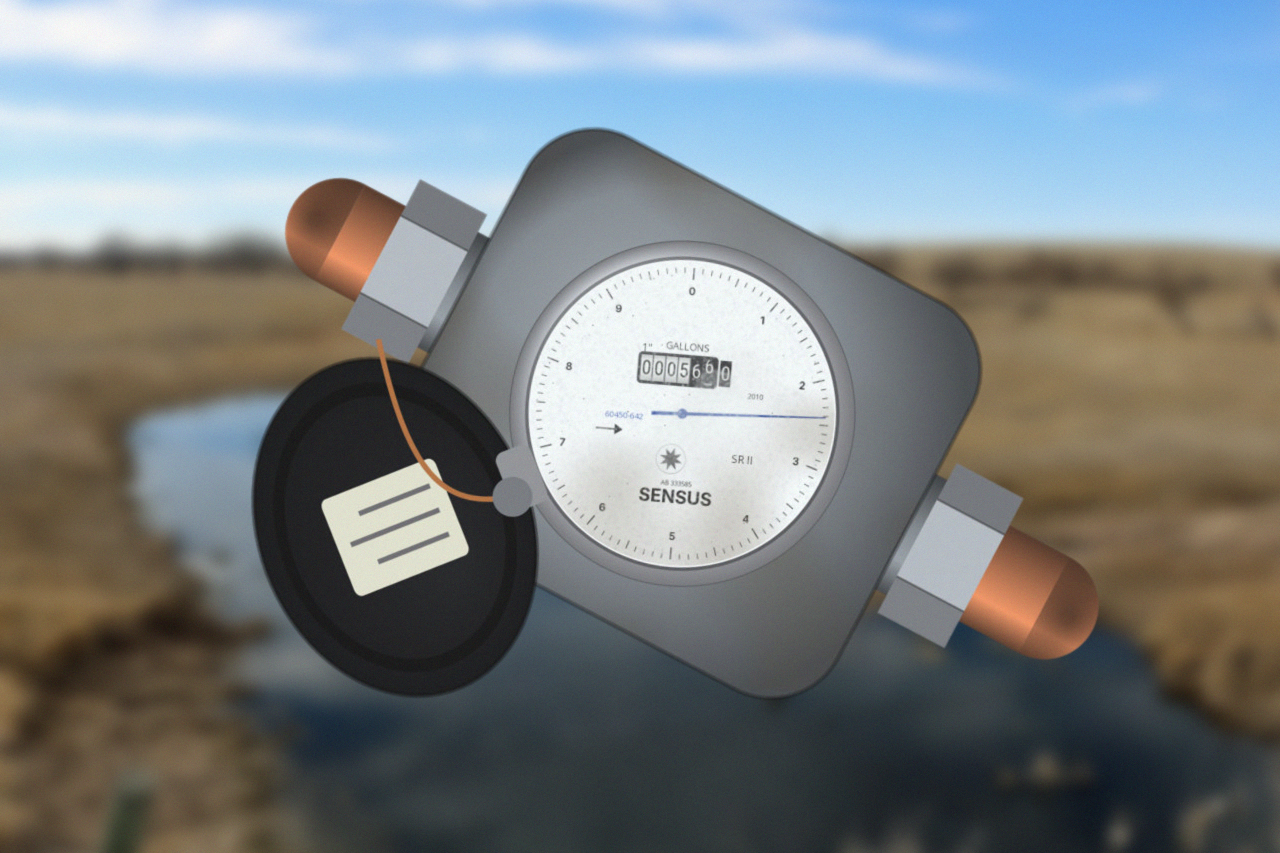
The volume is {"value": 5662.4, "unit": "gal"}
